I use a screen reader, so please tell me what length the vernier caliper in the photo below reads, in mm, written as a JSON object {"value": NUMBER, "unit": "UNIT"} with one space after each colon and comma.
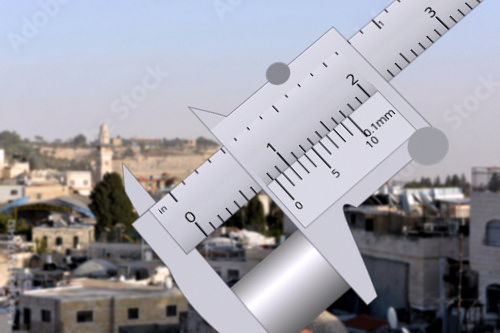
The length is {"value": 8.2, "unit": "mm"}
